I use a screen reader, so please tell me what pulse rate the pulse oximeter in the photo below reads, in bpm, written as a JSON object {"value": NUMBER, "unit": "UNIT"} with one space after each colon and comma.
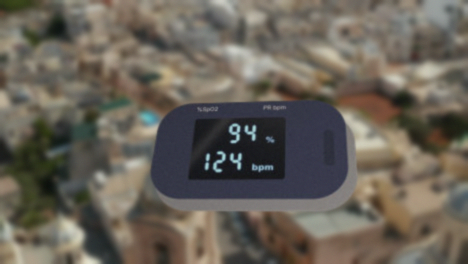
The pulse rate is {"value": 124, "unit": "bpm"}
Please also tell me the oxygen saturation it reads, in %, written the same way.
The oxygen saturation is {"value": 94, "unit": "%"}
